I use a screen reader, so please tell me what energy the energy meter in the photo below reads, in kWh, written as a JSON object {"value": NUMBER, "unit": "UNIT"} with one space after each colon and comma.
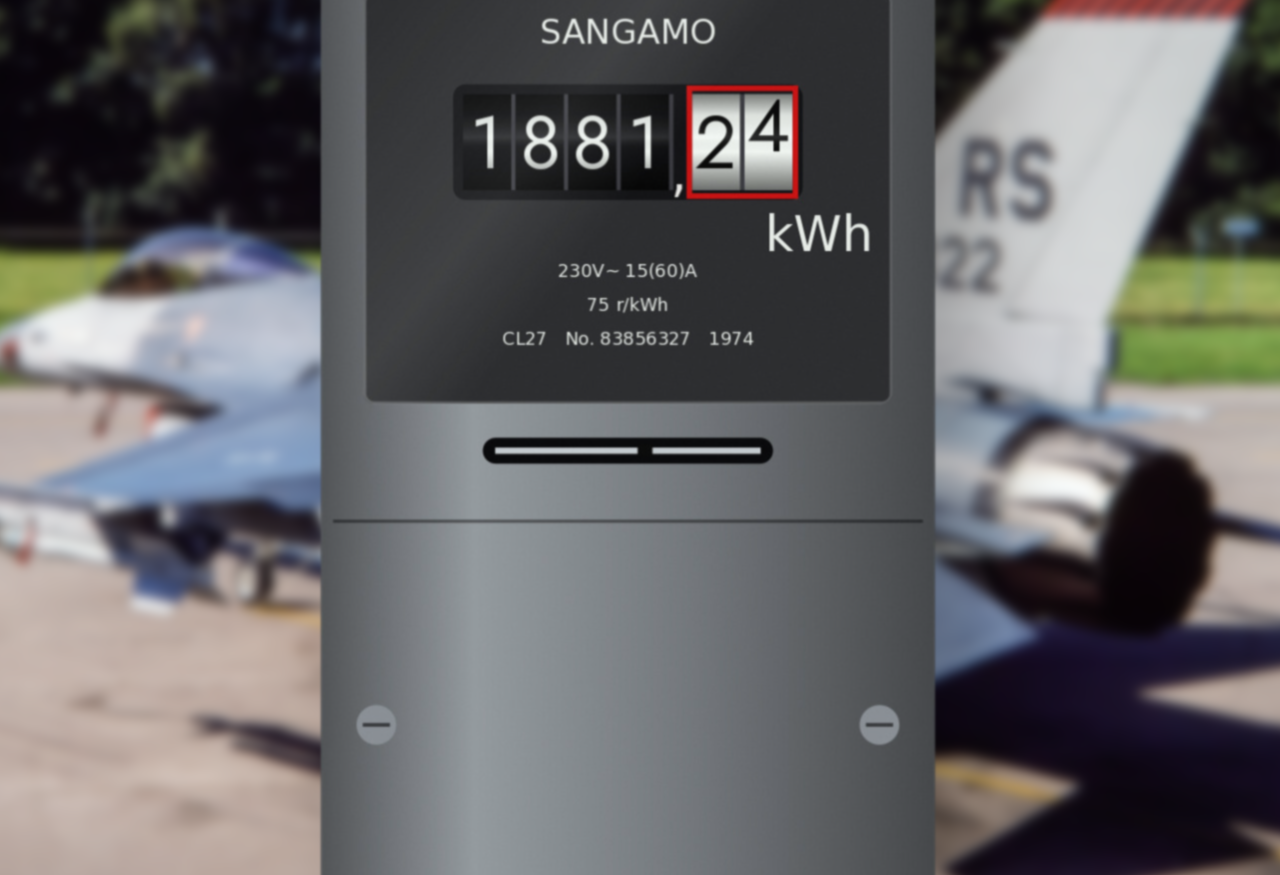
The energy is {"value": 1881.24, "unit": "kWh"}
